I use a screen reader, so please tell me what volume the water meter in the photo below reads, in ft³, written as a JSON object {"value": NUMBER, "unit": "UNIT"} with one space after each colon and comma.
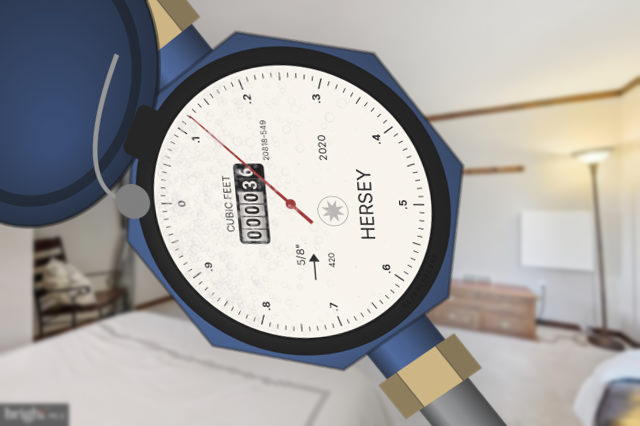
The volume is {"value": 36.12, "unit": "ft³"}
